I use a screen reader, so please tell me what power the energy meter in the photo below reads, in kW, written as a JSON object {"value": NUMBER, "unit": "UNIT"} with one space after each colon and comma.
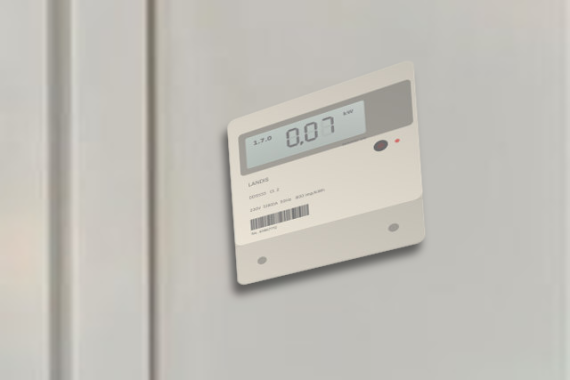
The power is {"value": 0.07, "unit": "kW"}
